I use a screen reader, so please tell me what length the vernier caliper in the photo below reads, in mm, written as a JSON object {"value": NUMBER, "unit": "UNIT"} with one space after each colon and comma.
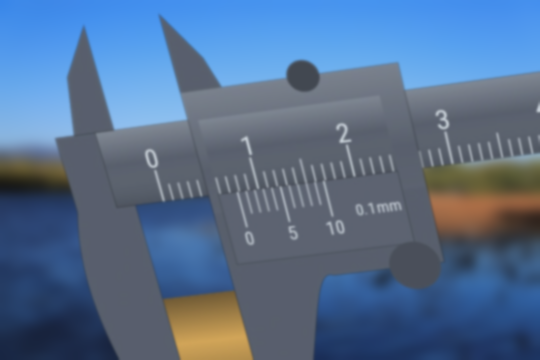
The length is {"value": 7.8, "unit": "mm"}
